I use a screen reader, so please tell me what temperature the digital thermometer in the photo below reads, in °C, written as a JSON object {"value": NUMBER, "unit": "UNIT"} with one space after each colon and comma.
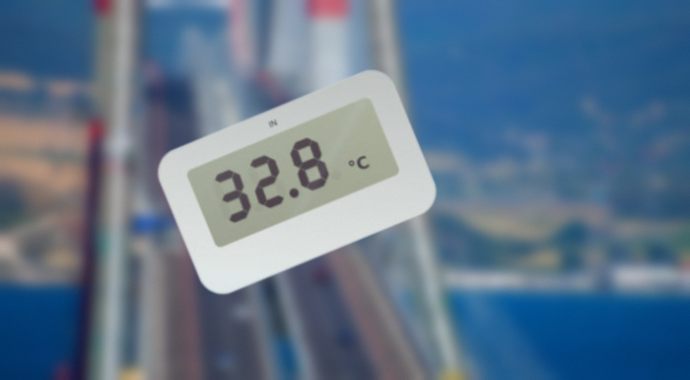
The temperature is {"value": 32.8, "unit": "°C"}
